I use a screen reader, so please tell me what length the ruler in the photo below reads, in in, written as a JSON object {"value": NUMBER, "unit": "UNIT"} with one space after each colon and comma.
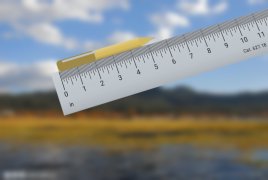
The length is {"value": 5.5, "unit": "in"}
